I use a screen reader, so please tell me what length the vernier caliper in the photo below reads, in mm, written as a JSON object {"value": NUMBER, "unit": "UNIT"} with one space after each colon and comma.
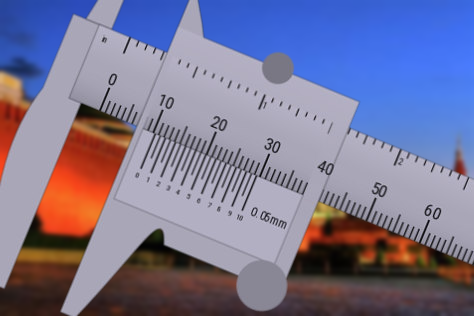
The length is {"value": 10.4, "unit": "mm"}
